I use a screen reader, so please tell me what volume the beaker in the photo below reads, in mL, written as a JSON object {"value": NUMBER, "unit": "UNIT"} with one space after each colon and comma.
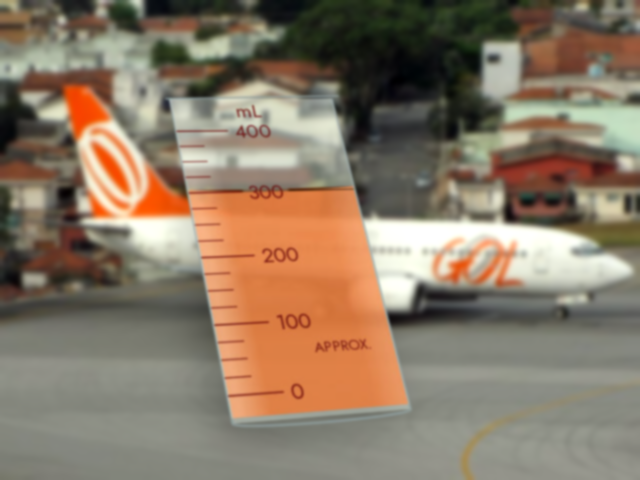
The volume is {"value": 300, "unit": "mL"}
